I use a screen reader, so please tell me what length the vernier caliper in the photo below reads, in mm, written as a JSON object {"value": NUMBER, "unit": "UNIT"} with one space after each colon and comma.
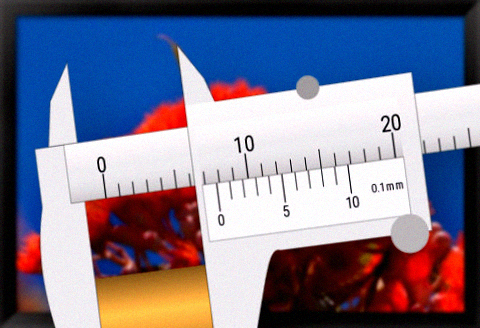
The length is {"value": 7.8, "unit": "mm"}
